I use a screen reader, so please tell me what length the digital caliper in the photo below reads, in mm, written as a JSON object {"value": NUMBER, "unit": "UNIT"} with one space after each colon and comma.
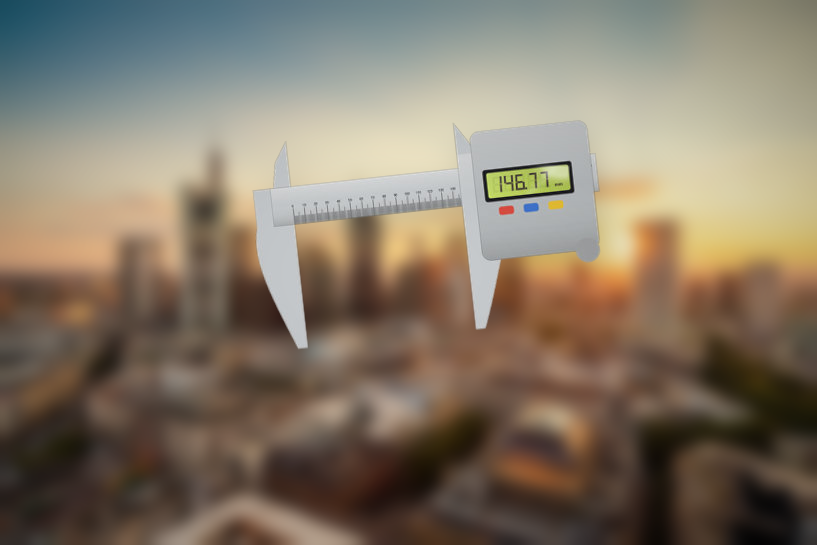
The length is {"value": 146.77, "unit": "mm"}
